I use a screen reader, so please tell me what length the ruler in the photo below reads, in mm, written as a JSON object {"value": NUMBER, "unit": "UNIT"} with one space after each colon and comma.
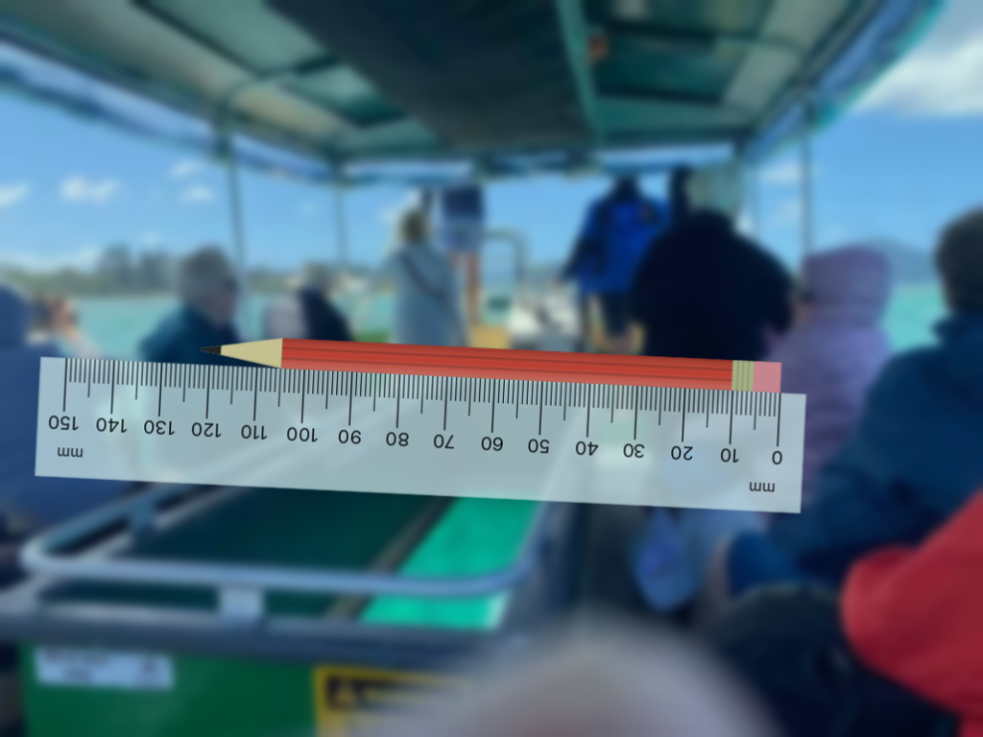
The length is {"value": 122, "unit": "mm"}
